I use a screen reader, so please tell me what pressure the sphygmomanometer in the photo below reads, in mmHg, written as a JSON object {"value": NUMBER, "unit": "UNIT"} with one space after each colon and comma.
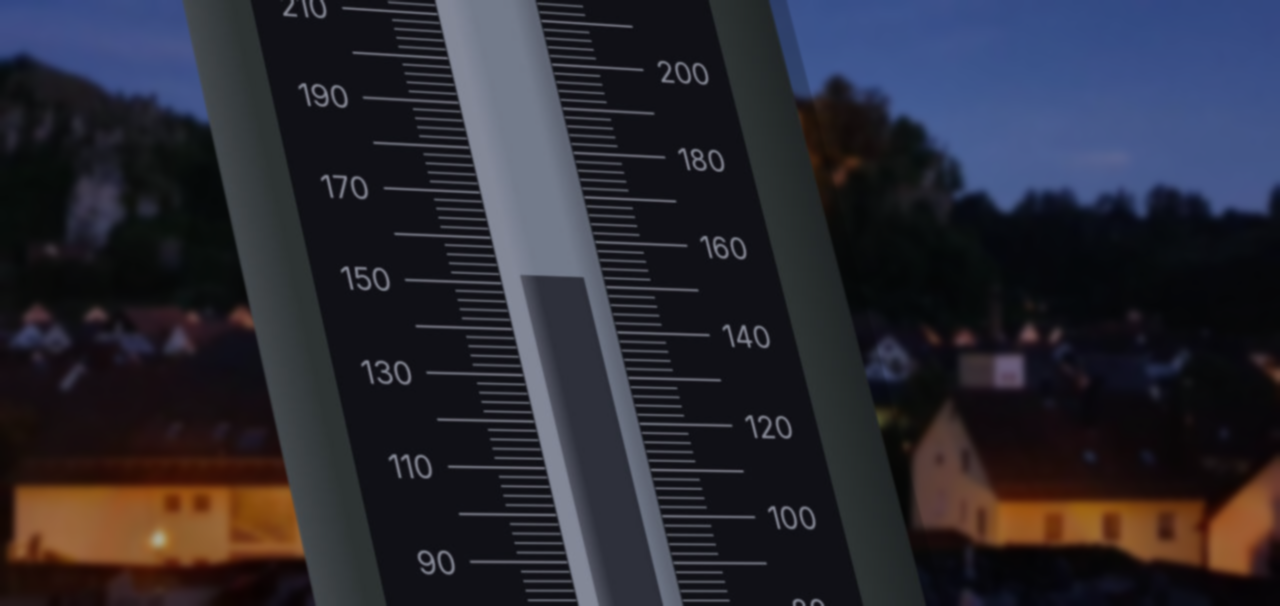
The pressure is {"value": 152, "unit": "mmHg"}
